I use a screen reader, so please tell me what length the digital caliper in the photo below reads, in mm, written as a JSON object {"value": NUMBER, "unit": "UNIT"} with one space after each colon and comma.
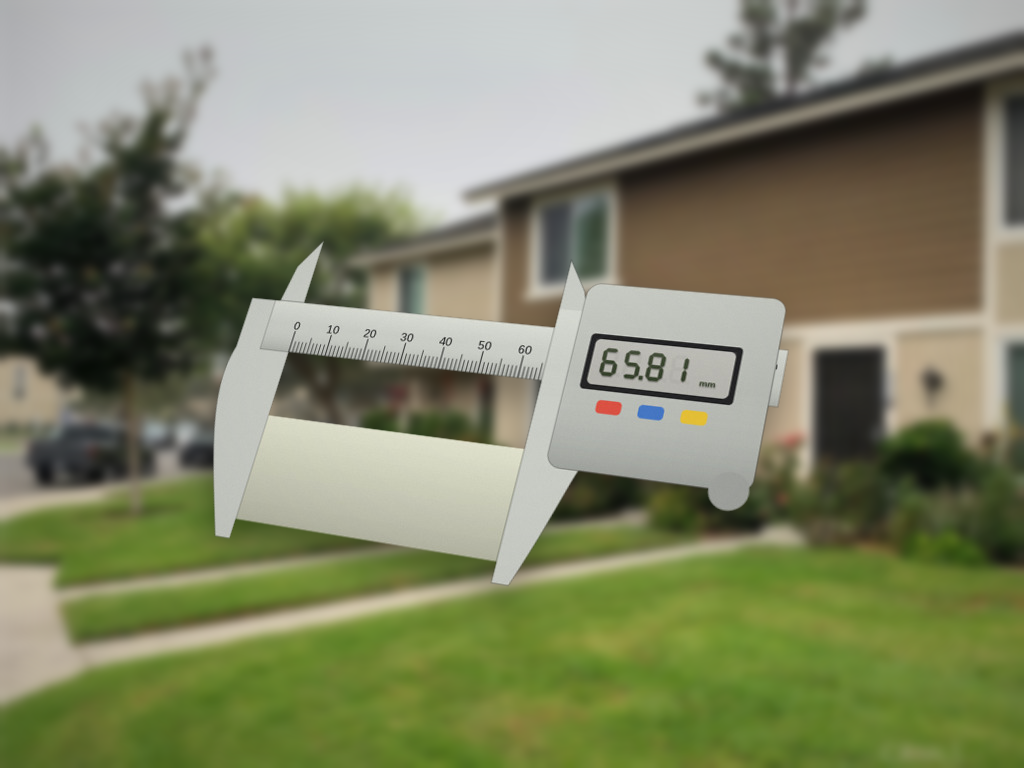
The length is {"value": 65.81, "unit": "mm"}
